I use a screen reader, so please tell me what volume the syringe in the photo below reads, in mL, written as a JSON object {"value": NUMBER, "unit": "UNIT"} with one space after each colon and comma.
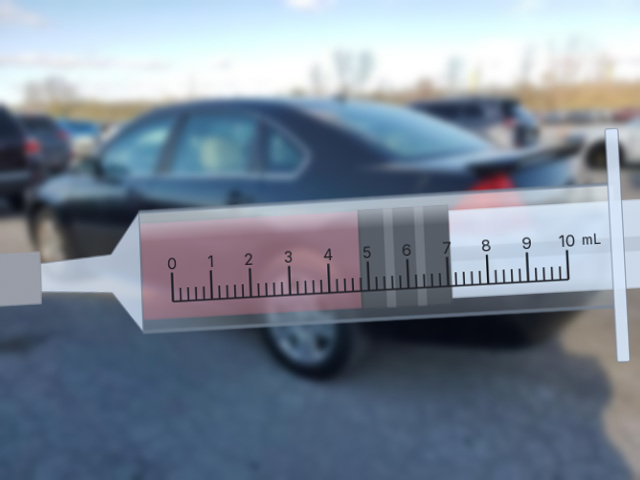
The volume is {"value": 4.8, "unit": "mL"}
